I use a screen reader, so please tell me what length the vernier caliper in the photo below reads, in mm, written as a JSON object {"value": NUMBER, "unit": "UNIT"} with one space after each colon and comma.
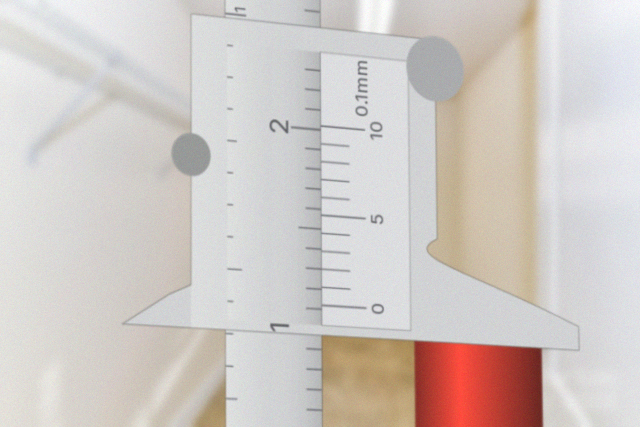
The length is {"value": 11.2, "unit": "mm"}
